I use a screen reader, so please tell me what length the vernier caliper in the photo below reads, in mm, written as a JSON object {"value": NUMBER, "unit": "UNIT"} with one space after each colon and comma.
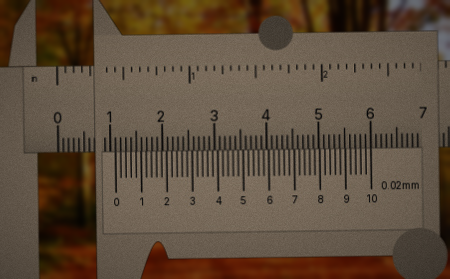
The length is {"value": 11.0, "unit": "mm"}
